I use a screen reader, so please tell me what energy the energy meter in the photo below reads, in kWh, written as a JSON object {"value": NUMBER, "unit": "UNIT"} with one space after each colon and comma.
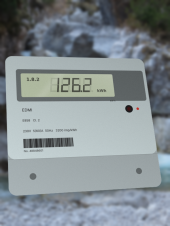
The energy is {"value": 126.2, "unit": "kWh"}
